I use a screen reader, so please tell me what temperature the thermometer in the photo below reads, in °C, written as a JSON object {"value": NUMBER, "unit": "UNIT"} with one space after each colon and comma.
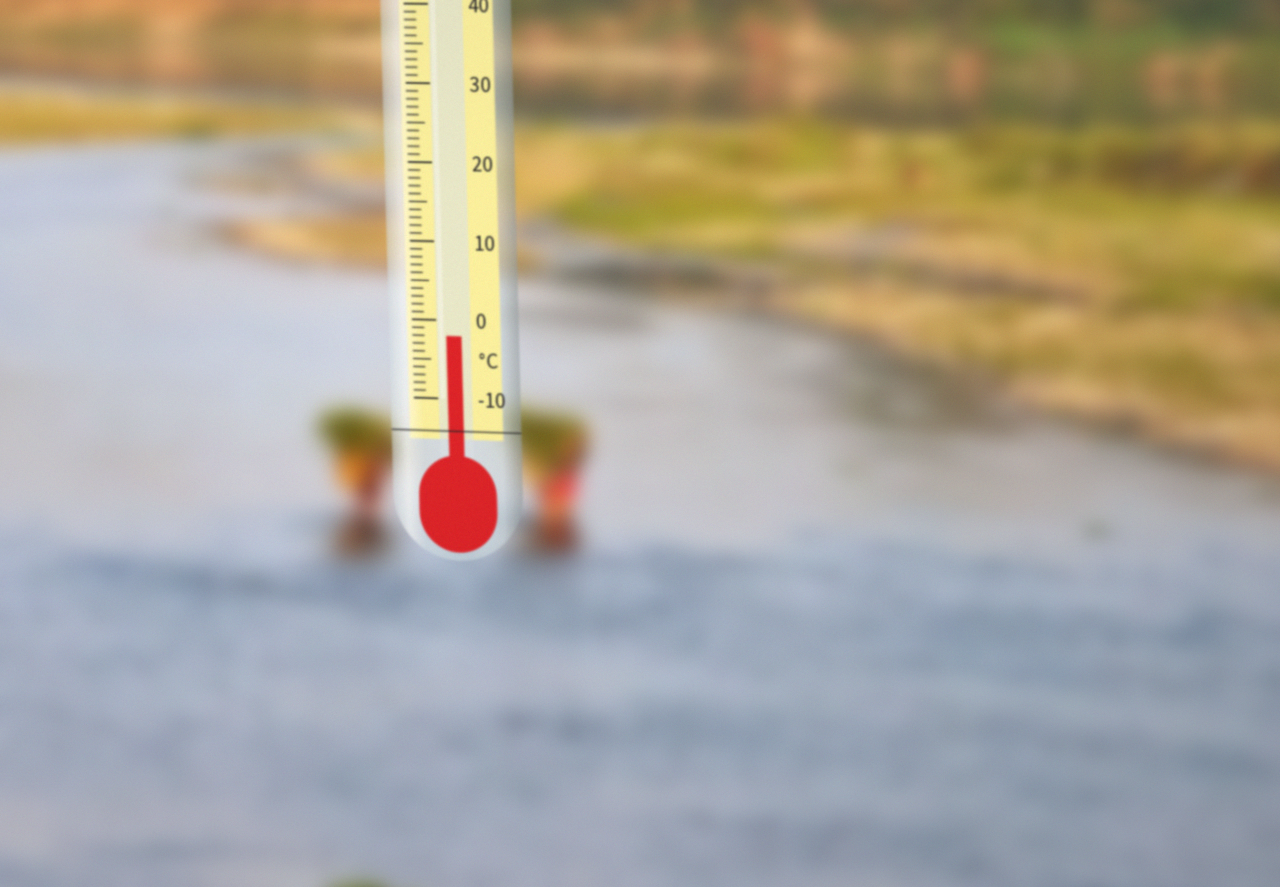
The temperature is {"value": -2, "unit": "°C"}
